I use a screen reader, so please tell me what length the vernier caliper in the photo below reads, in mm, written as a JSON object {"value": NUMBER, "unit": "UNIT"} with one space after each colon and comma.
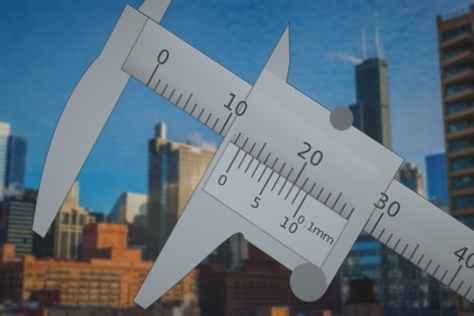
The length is {"value": 12.8, "unit": "mm"}
